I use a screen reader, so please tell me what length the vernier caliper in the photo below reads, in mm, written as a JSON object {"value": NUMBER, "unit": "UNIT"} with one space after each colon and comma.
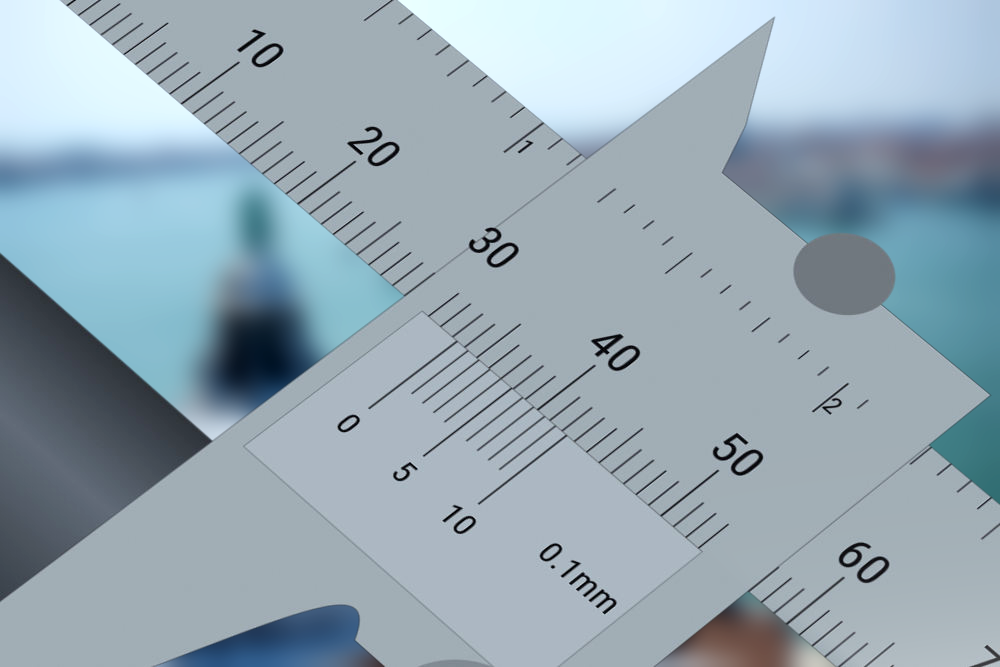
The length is {"value": 33.4, "unit": "mm"}
